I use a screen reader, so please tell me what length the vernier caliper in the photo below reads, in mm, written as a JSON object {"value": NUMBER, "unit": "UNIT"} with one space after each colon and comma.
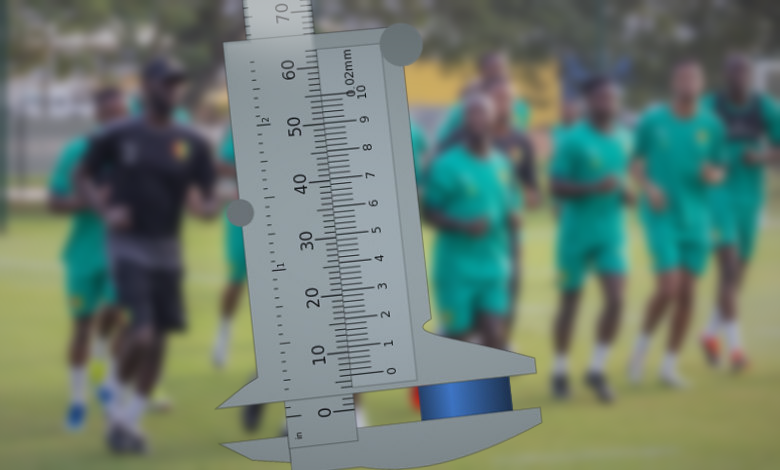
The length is {"value": 6.0, "unit": "mm"}
